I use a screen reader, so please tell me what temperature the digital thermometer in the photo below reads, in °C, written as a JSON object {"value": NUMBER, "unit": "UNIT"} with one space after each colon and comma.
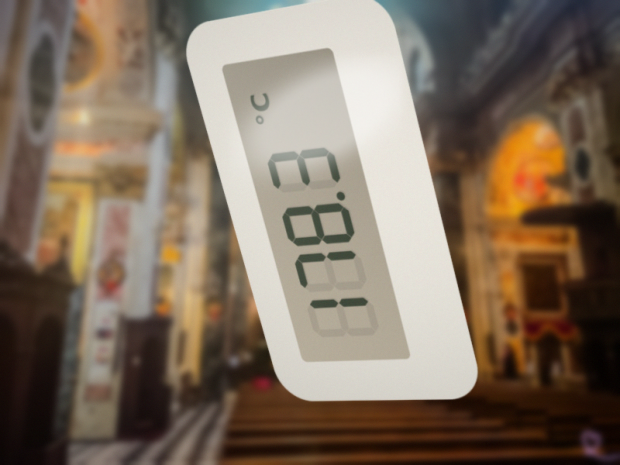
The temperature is {"value": 178.3, "unit": "°C"}
